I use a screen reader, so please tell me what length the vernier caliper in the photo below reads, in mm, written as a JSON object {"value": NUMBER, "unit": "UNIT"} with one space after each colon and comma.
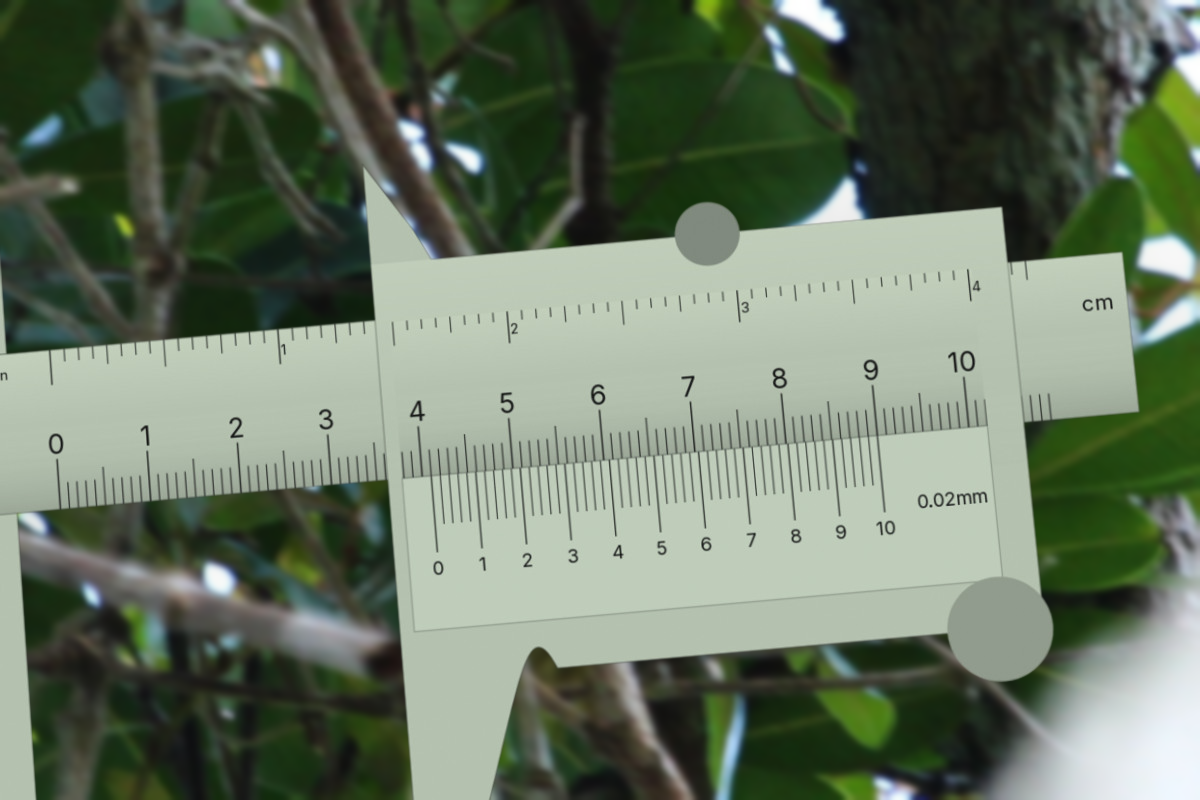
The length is {"value": 41.0, "unit": "mm"}
